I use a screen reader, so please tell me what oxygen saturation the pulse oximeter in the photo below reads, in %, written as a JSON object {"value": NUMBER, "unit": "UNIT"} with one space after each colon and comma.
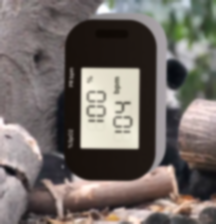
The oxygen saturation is {"value": 100, "unit": "%"}
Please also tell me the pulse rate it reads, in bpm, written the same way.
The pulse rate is {"value": 104, "unit": "bpm"}
